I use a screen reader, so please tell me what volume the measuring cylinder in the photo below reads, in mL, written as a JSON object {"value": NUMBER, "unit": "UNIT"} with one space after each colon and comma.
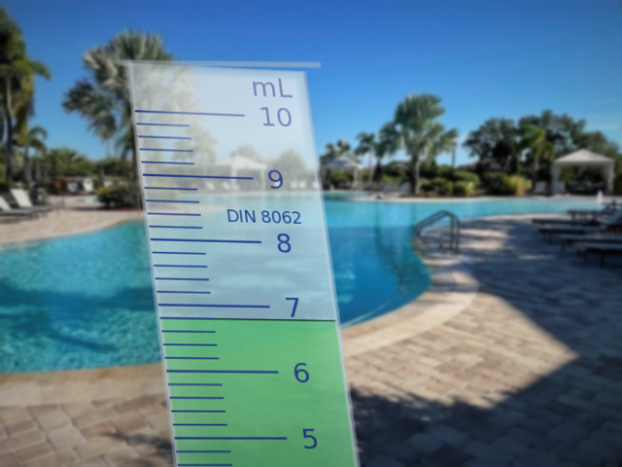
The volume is {"value": 6.8, "unit": "mL"}
